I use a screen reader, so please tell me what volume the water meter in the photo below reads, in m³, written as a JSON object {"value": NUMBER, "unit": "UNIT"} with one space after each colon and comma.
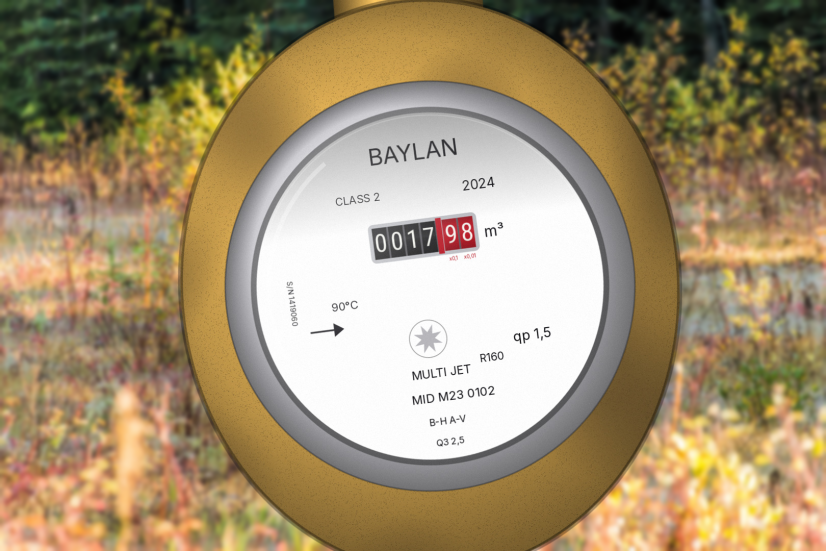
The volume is {"value": 17.98, "unit": "m³"}
